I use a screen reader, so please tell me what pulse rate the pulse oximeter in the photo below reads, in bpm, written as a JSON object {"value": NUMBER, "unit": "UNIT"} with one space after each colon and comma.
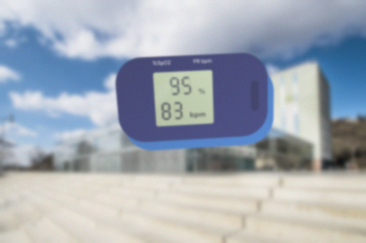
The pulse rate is {"value": 83, "unit": "bpm"}
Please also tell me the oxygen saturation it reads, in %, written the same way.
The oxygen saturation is {"value": 95, "unit": "%"}
